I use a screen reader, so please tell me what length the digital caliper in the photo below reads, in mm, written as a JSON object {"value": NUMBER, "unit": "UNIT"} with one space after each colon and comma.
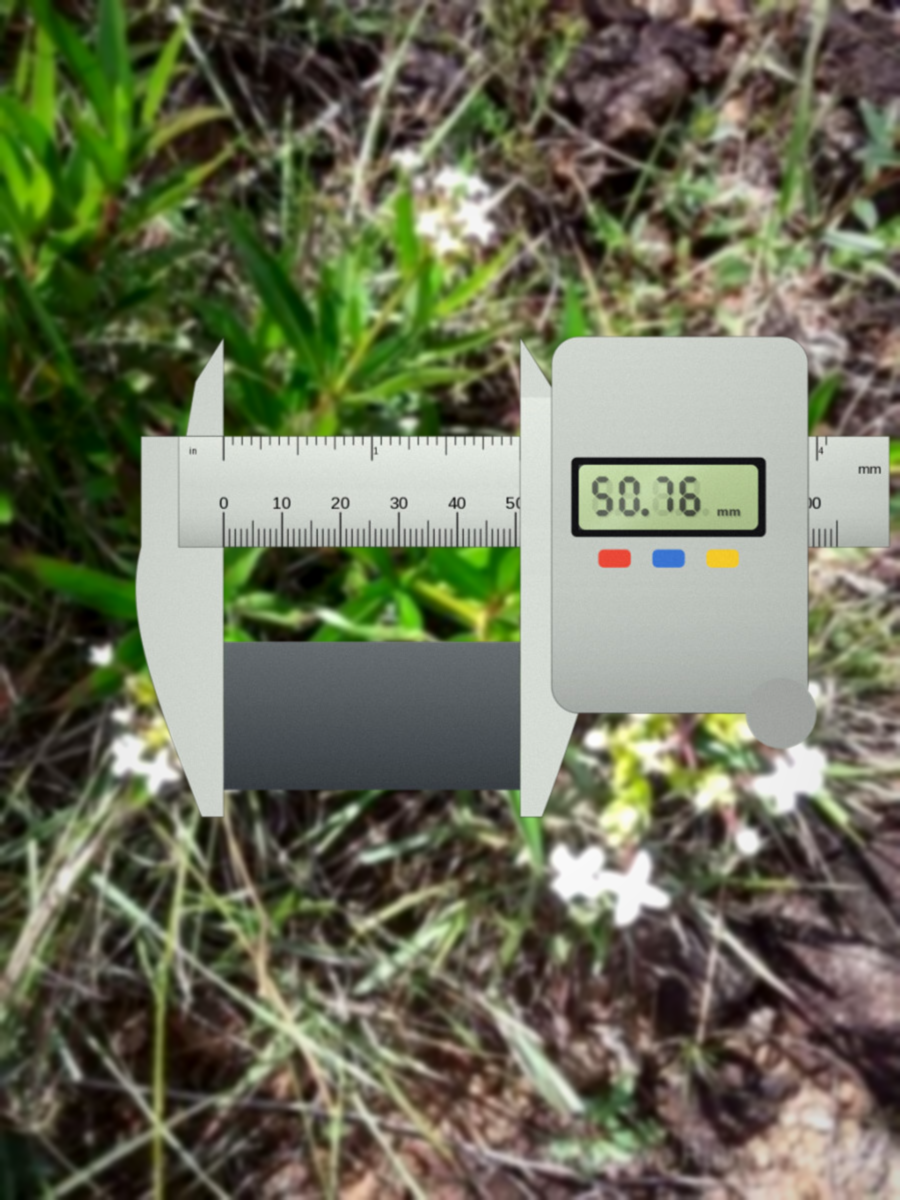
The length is {"value": 50.76, "unit": "mm"}
